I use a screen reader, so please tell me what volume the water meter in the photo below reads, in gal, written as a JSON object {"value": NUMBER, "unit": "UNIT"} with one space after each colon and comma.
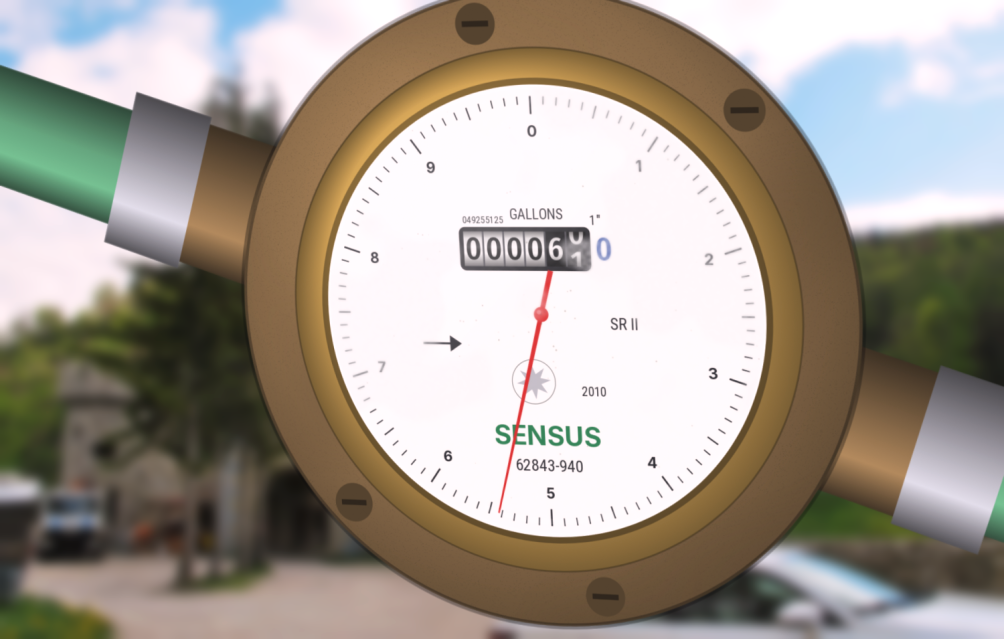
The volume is {"value": 605.4, "unit": "gal"}
